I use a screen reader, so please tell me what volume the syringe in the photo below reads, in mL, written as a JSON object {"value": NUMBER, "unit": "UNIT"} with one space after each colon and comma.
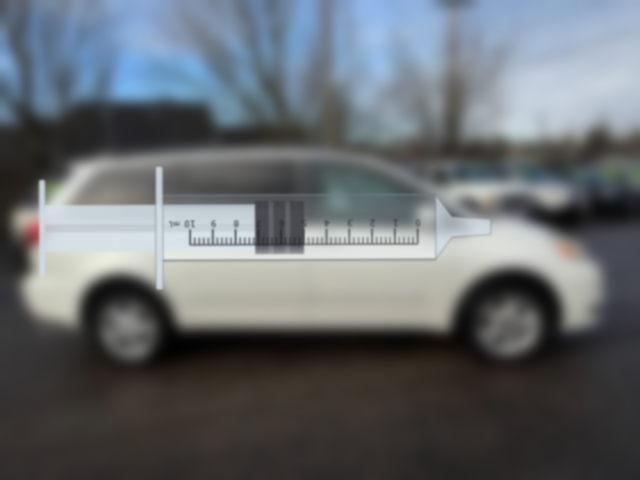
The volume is {"value": 5, "unit": "mL"}
